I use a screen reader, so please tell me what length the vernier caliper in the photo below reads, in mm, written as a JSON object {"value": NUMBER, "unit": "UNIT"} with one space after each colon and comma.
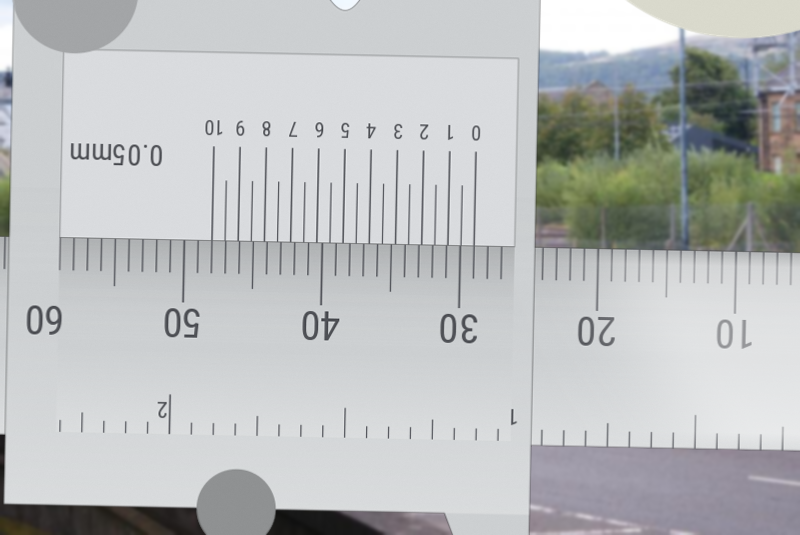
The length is {"value": 29.0, "unit": "mm"}
